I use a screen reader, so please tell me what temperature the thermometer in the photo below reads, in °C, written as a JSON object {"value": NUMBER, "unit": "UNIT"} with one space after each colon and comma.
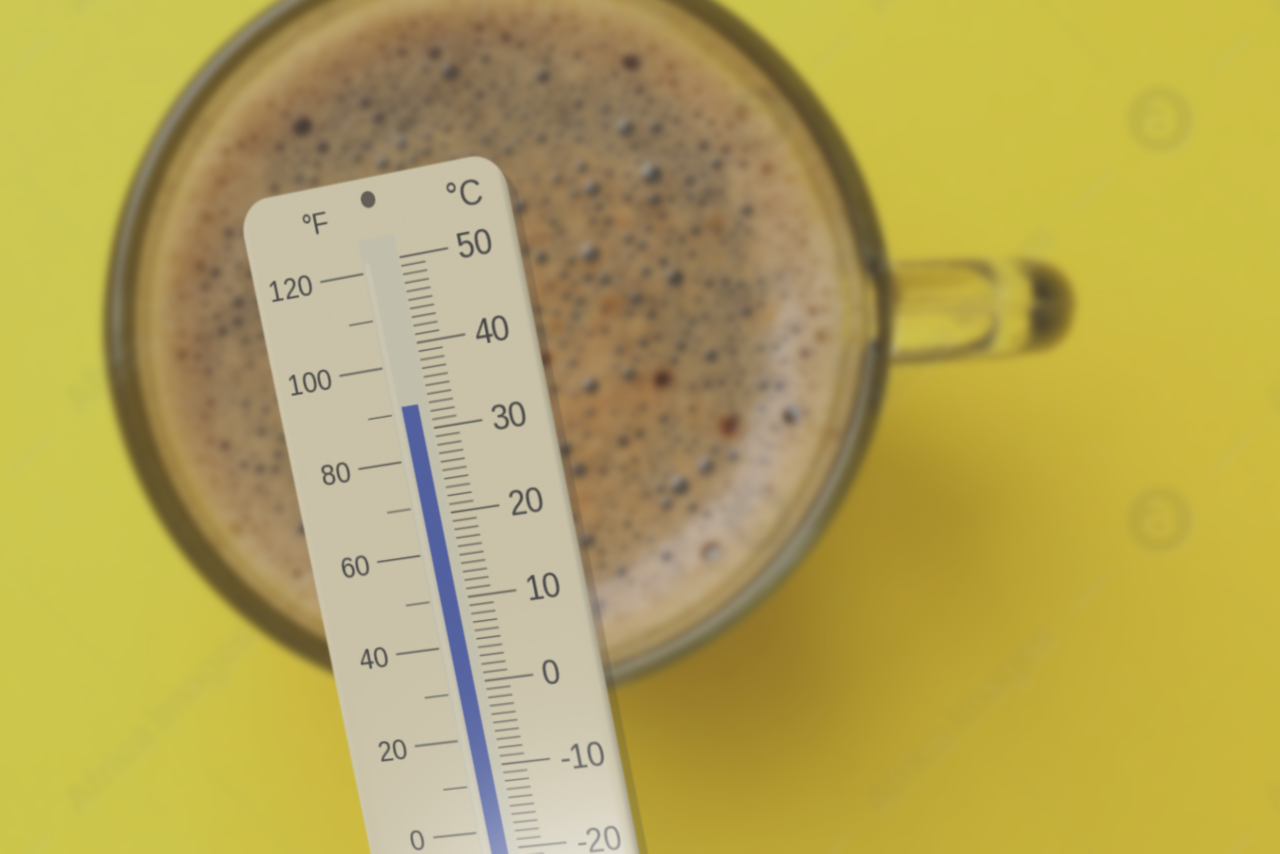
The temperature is {"value": 33, "unit": "°C"}
